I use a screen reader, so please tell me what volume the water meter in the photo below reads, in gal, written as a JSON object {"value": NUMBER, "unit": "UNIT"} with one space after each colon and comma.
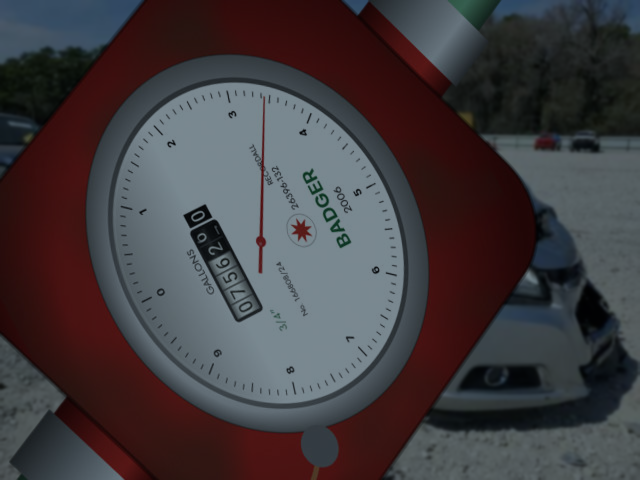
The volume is {"value": 756263.4, "unit": "gal"}
